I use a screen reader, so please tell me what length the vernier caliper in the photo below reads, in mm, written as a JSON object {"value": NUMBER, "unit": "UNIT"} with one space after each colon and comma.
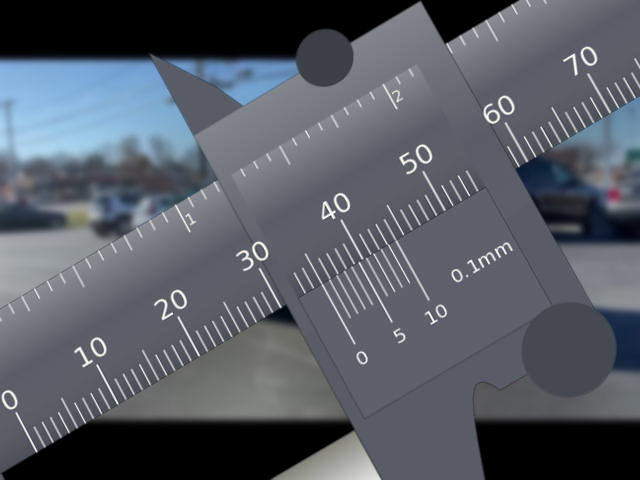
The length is {"value": 35.0, "unit": "mm"}
